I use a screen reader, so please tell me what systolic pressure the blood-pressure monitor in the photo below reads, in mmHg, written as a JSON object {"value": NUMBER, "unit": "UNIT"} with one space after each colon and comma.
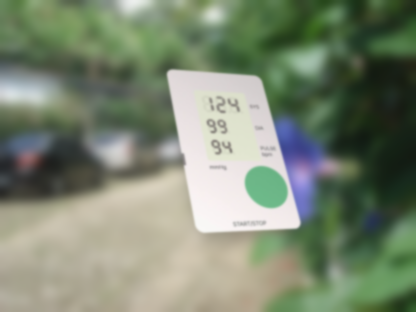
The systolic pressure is {"value": 124, "unit": "mmHg"}
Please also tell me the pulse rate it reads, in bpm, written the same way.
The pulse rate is {"value": 94, "unit": "bpm"}
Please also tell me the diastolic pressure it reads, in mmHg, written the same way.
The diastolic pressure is {"value": 99, "unit": "mmHg"}
